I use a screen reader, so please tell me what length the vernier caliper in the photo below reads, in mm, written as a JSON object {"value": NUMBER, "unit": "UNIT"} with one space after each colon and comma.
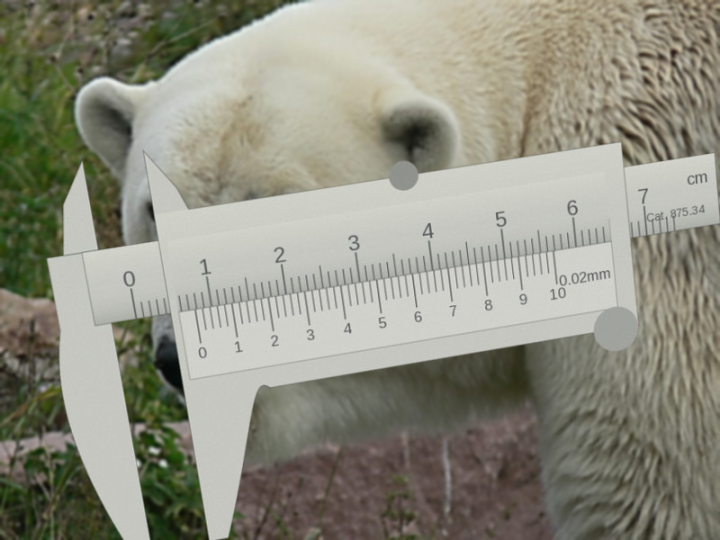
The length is {"value": 7.8, "unit": "mm"}
